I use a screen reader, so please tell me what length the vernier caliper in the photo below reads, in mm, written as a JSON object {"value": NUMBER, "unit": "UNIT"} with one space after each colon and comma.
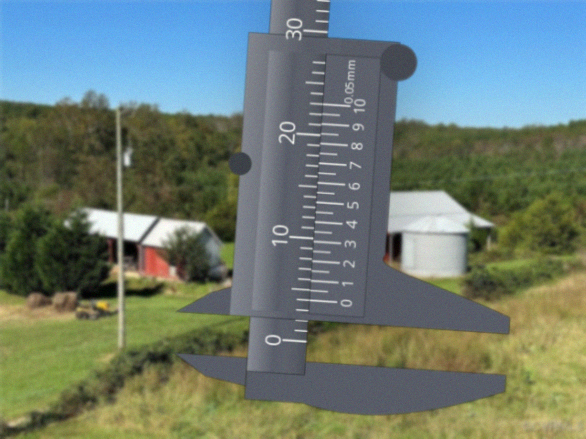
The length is {"value": 4.0, "unit": "mm"}
